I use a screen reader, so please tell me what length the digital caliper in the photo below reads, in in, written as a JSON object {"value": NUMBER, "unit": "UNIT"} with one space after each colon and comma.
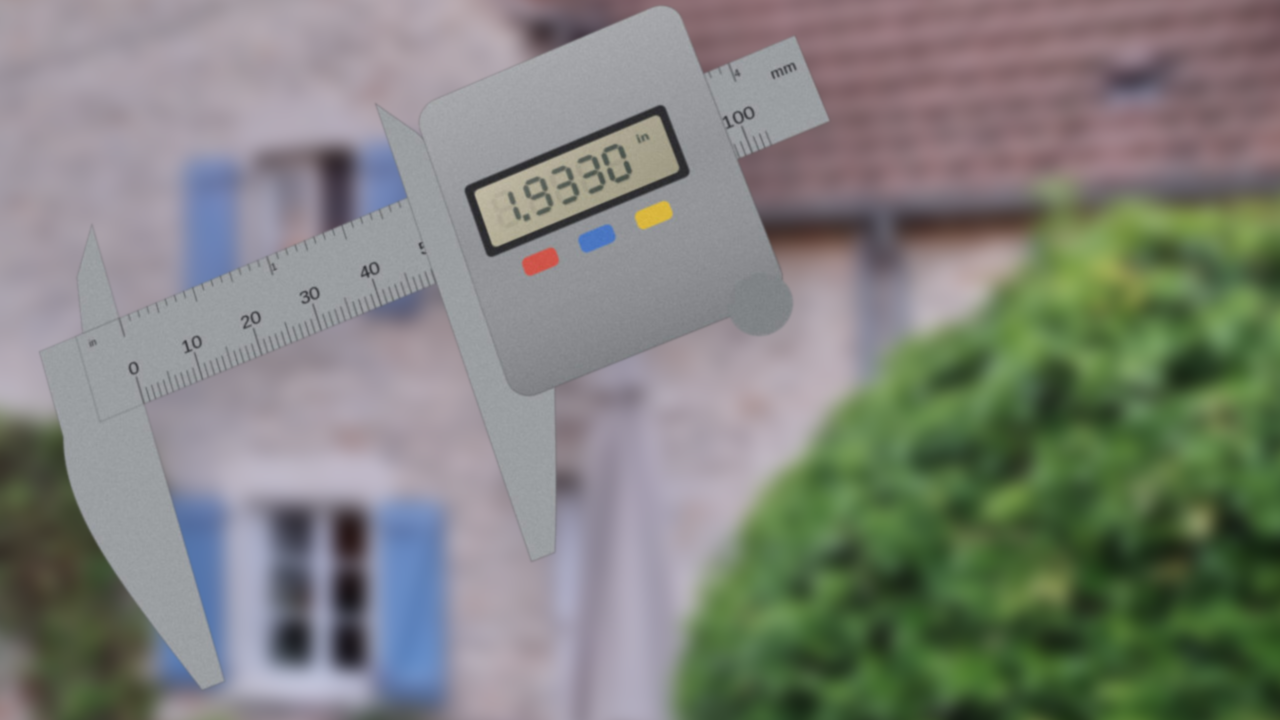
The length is {"value": 1.9330, "unit": "in"}
